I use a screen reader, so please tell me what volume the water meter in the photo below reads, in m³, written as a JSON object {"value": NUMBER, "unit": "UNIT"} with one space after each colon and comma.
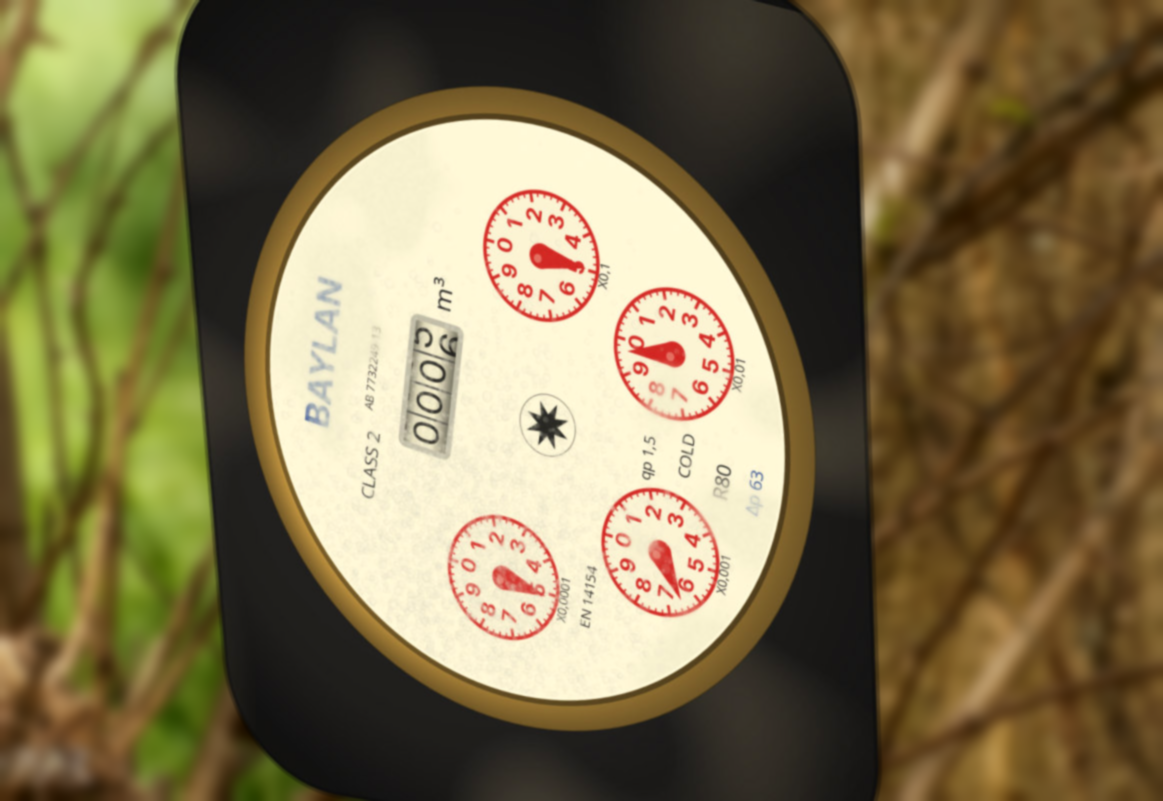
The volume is {"value": 5.4965, "unit": "m³"}
